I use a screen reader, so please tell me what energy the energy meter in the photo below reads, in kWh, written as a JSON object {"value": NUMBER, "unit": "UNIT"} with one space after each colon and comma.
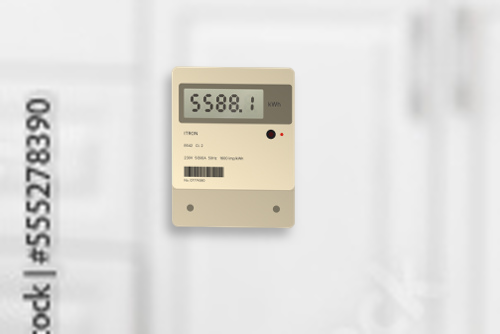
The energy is {"value": 5588.1, "unit": "kWh"}
